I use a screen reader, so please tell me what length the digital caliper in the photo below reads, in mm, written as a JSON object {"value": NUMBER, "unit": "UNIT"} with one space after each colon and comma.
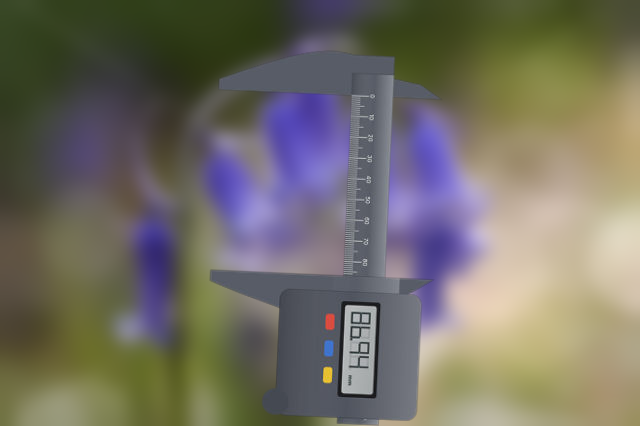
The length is {"value": 86.94, "unit": "mm"}
